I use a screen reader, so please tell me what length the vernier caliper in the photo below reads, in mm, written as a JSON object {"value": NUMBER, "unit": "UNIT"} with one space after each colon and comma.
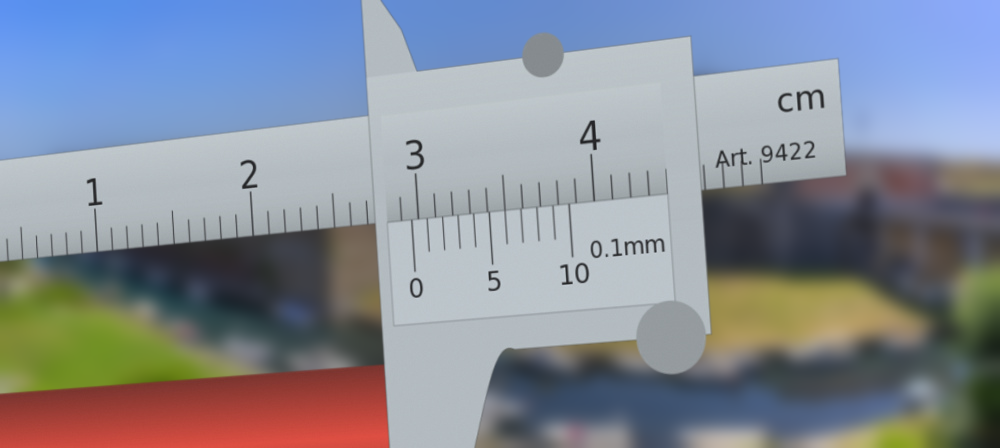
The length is {"value": 29.6, "unit": "mm"}
